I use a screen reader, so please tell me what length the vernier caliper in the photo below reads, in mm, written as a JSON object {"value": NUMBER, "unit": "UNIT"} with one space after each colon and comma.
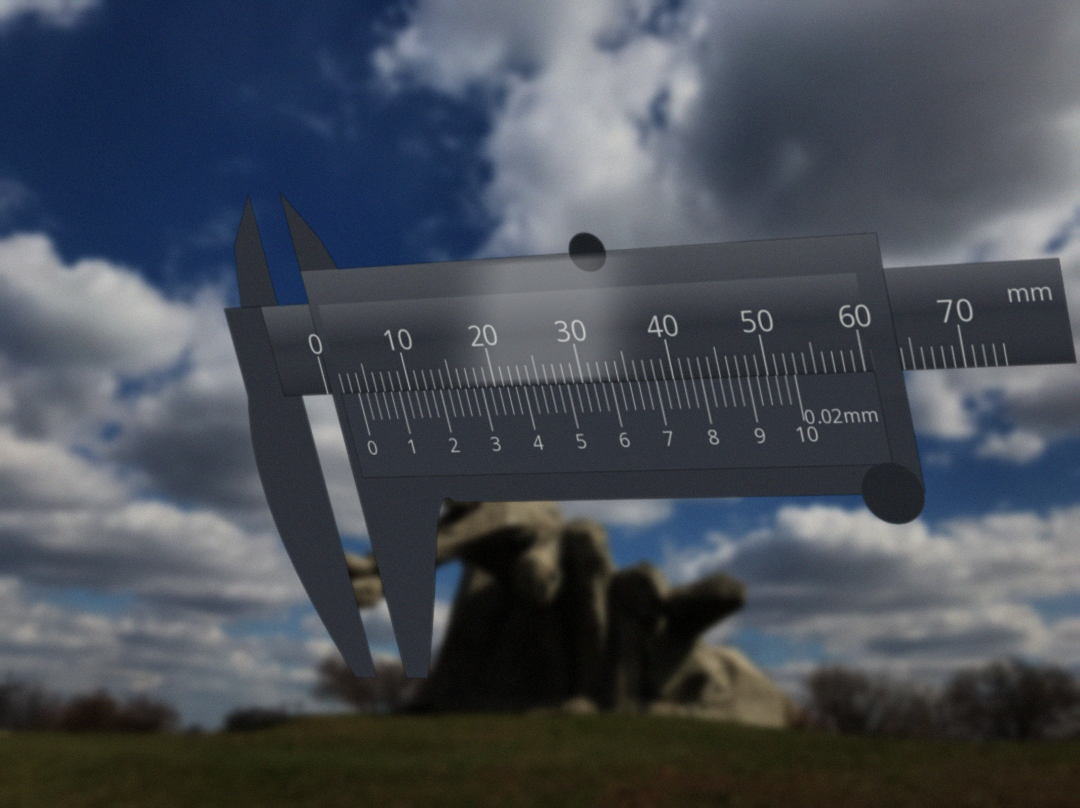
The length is {"value": 3.8, "unit": "mm"}
